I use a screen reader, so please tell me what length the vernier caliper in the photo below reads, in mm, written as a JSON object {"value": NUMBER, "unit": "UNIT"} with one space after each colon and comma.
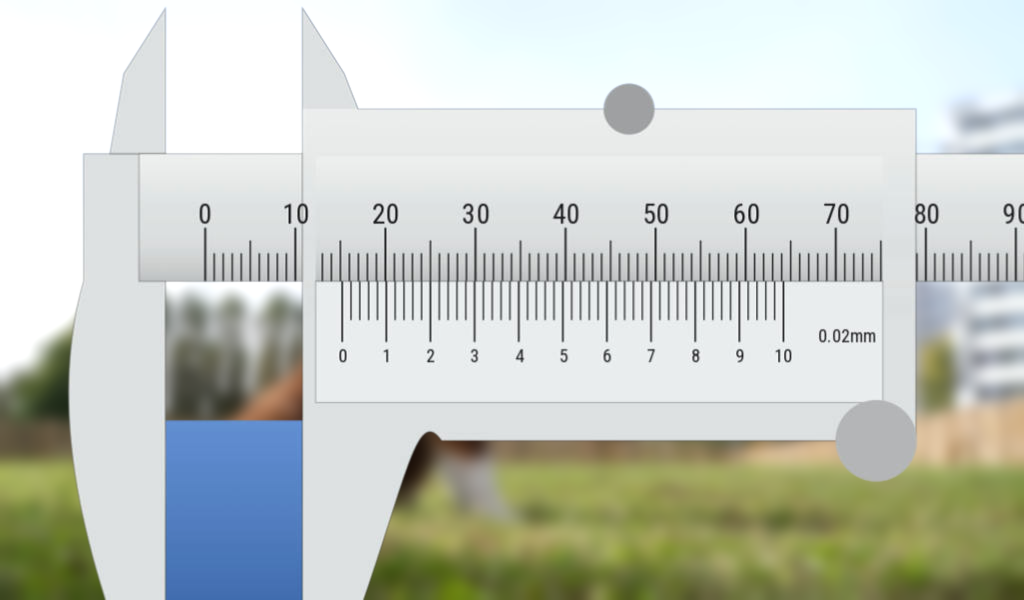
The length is {"value": 15.2, "unit": "mm"}
